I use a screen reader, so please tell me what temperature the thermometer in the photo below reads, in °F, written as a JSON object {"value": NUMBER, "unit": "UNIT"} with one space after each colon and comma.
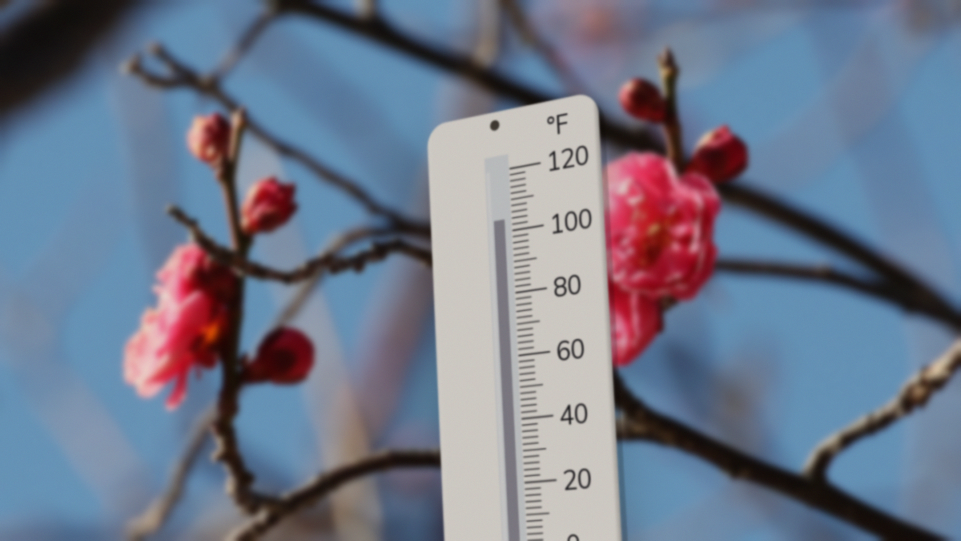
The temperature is {"value": 104, "unit": "°F"}
